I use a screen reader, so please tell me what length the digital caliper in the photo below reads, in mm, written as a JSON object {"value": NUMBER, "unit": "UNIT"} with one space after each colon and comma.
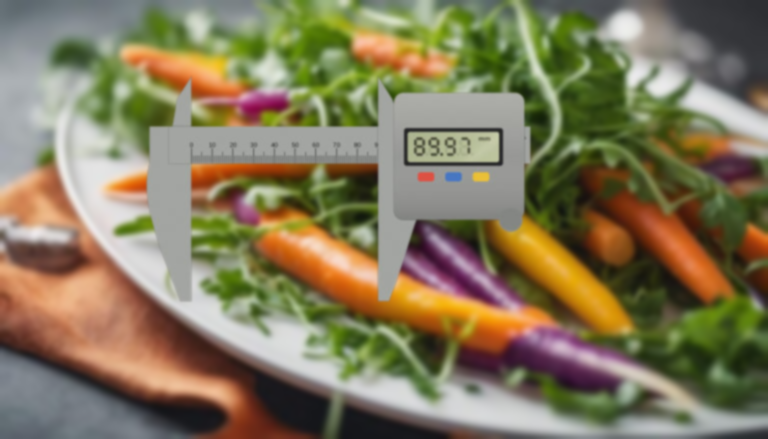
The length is {"value": 89.97, "unit": "mm"}
